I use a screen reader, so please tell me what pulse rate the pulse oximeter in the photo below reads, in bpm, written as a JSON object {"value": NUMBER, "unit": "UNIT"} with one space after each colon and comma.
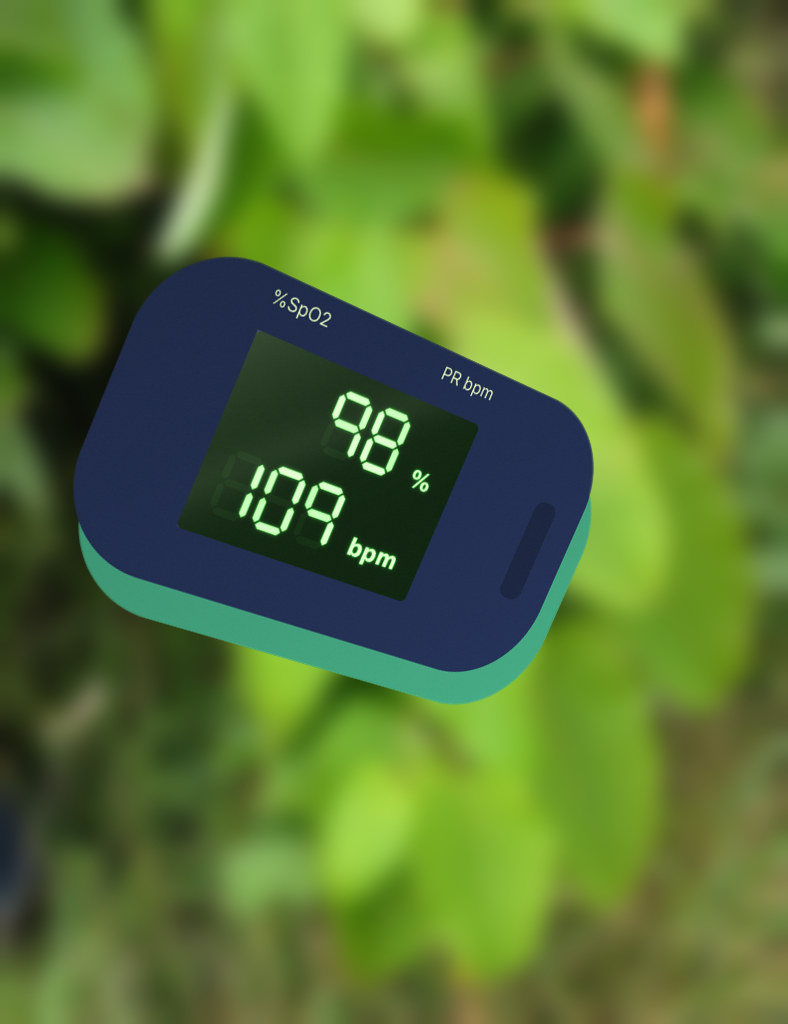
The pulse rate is {"value": 109, "unit": "bpm"}
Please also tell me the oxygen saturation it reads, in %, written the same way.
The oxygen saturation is {"value": 98, "unit": "%"}
